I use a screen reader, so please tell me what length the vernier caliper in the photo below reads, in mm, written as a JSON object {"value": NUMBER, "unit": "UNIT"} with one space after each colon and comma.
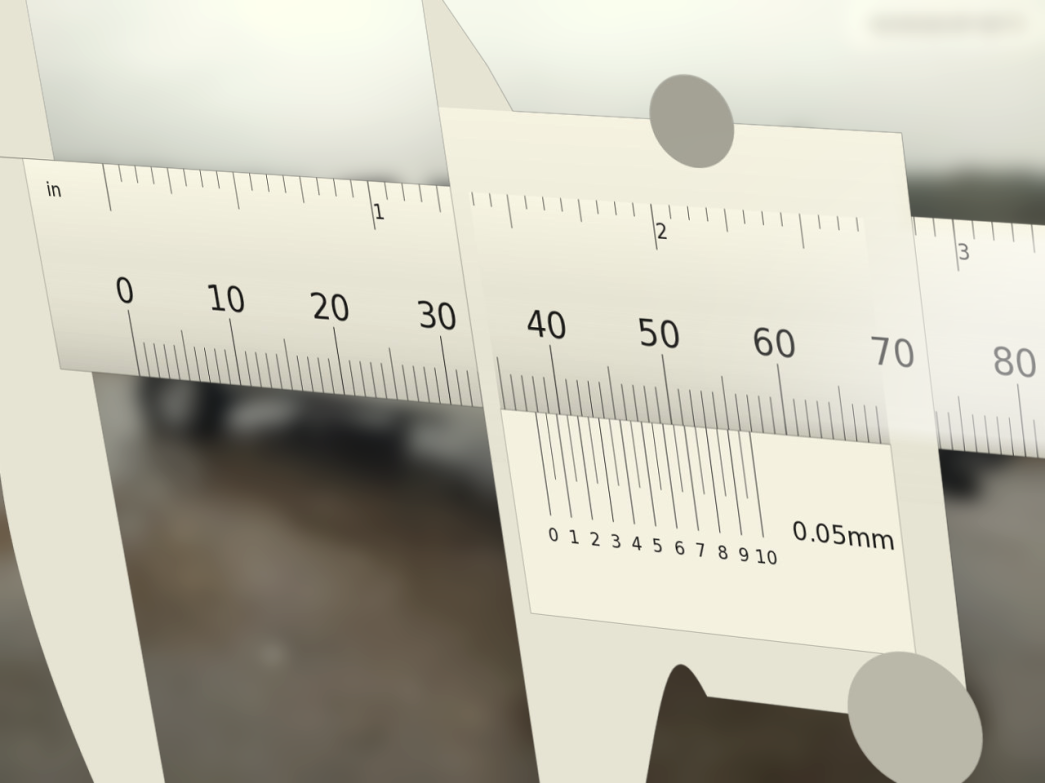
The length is {"value": 37.8, "unit": "mm"}
